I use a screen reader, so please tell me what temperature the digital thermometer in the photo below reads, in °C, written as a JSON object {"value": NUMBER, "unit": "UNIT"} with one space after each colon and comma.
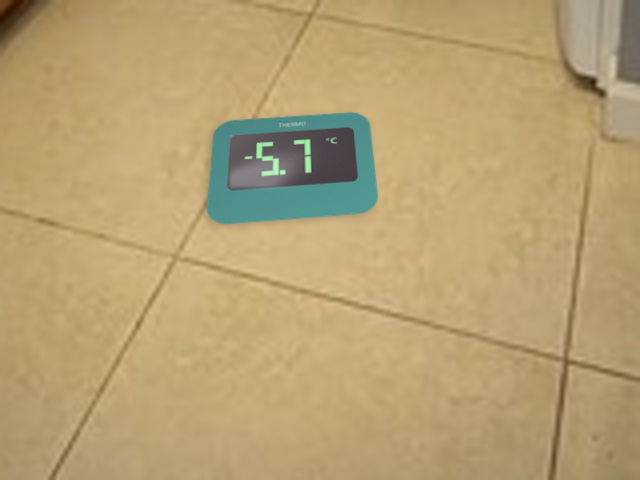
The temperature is {"value": -5.7, "unit": "°C"}
